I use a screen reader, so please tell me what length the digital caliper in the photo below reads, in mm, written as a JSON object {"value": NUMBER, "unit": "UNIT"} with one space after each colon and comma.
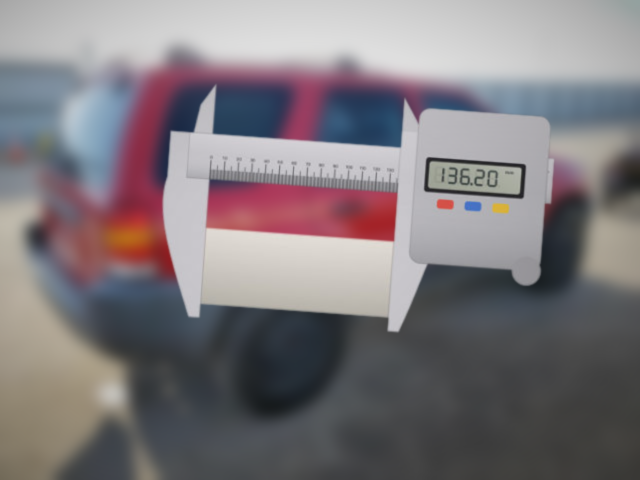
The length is {"value": 136.20, "unit": "mm"}
